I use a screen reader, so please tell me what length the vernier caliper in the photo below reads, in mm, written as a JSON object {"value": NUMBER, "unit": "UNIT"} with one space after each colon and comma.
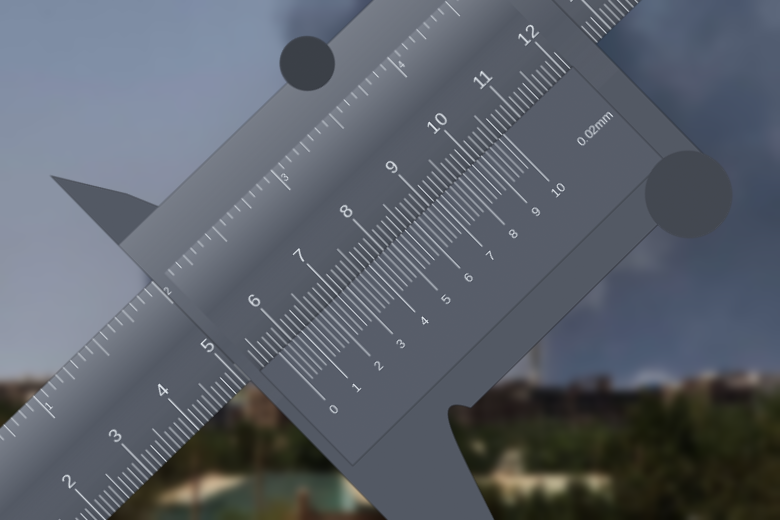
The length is {"value": 57.2, "unit": "mm"}
